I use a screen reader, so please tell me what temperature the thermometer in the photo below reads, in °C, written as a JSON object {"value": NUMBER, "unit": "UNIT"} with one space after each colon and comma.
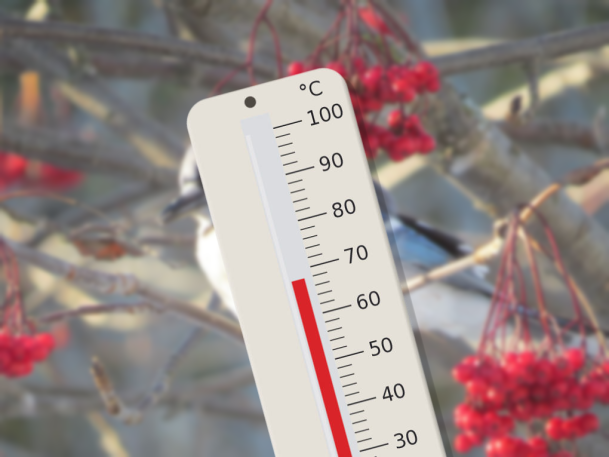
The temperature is {"value": 68, "unit": "°C"}
